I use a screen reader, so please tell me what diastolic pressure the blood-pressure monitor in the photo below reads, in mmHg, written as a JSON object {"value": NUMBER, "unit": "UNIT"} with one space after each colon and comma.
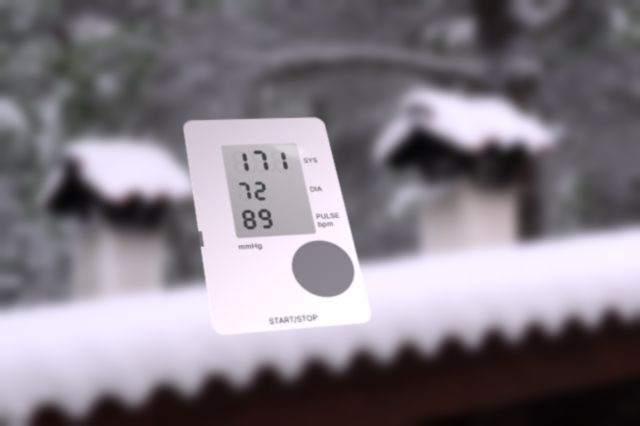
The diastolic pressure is {"value": 72, "unit": "mmHg"}
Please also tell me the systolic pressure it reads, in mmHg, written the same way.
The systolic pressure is {"value": 171, "unit": "mmHg"}
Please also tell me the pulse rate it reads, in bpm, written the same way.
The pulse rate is {"value": 89, "unit": "bpm"}
